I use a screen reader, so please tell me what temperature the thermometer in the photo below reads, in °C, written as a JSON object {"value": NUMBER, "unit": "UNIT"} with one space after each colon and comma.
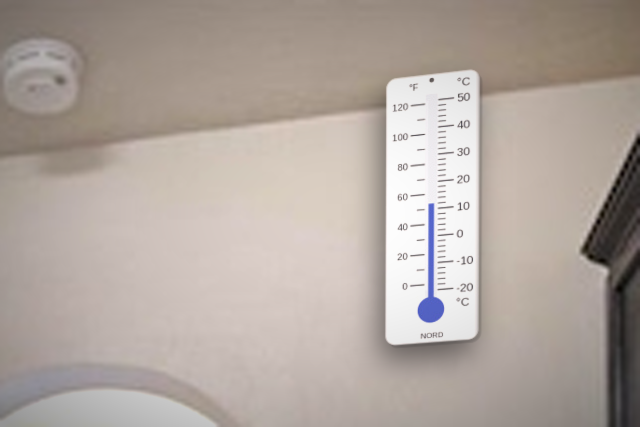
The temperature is {"value": 12, "unit": "°C"}
